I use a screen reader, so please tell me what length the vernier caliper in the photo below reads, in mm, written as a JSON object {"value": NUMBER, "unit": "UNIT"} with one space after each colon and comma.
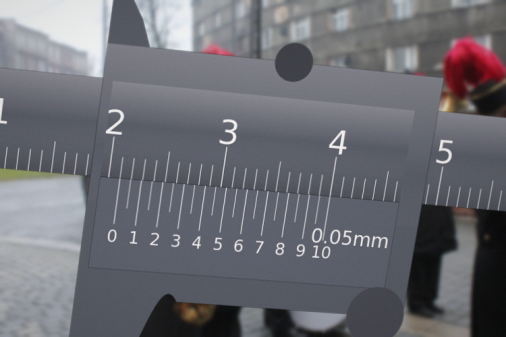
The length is {"value": 21.0, "unit": "mm"}
